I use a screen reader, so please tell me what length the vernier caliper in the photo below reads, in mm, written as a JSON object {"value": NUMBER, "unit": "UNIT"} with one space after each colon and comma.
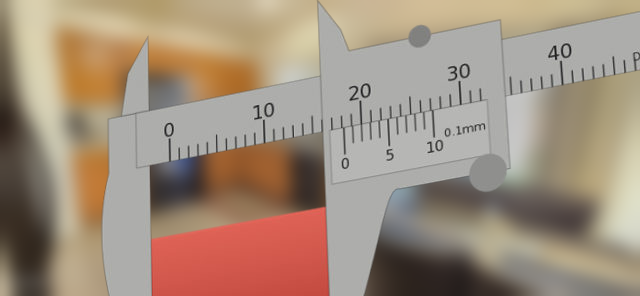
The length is {"value": 18.2, "unit": "mm"}
